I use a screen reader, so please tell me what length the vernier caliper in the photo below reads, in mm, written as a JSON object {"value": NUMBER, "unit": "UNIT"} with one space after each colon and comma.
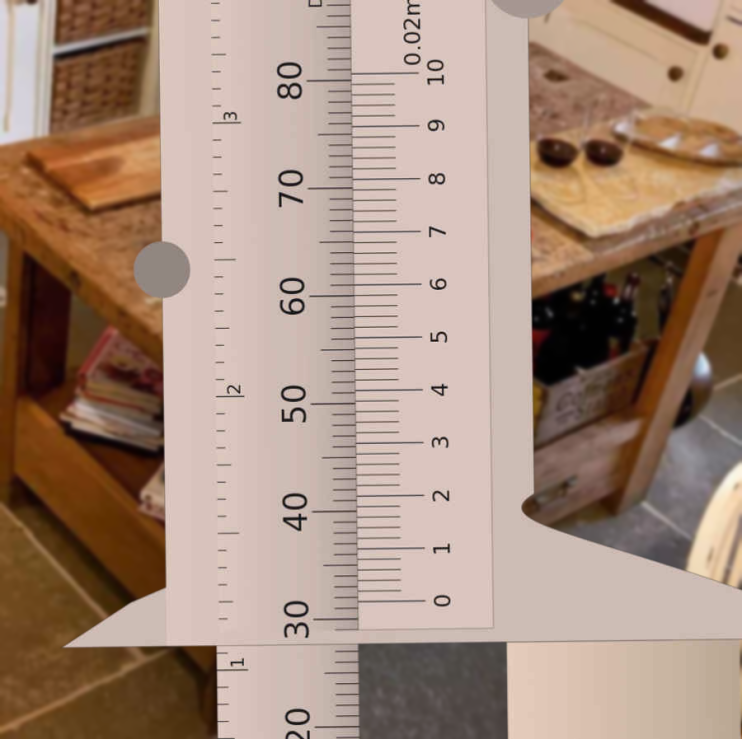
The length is {"value": 31.6, "unit": "mm"}
